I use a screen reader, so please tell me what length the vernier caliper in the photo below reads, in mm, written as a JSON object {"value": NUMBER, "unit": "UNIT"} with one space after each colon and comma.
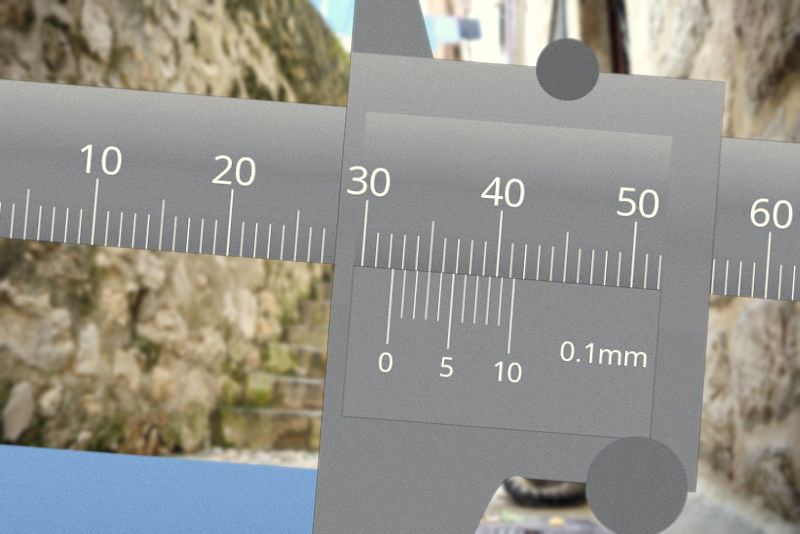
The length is {"value": 32.3, "unit": "mm"}
